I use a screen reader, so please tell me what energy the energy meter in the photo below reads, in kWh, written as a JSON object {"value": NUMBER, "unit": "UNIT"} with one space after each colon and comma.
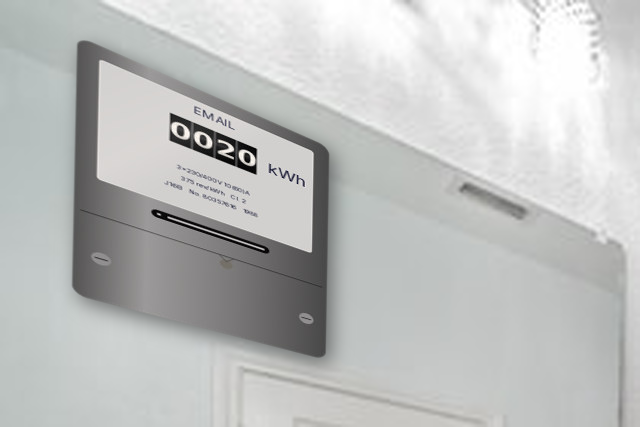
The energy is {"value": 20, "unit": "kWh"}
